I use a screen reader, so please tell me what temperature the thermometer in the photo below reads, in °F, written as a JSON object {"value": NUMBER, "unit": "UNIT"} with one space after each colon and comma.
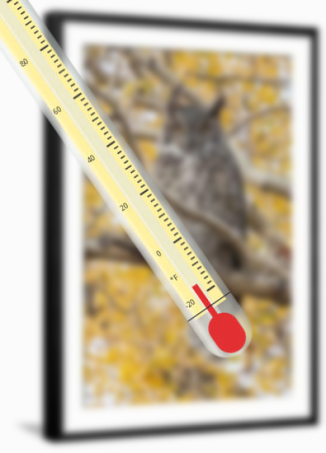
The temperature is {"value": -16, "unit": "°F"}
